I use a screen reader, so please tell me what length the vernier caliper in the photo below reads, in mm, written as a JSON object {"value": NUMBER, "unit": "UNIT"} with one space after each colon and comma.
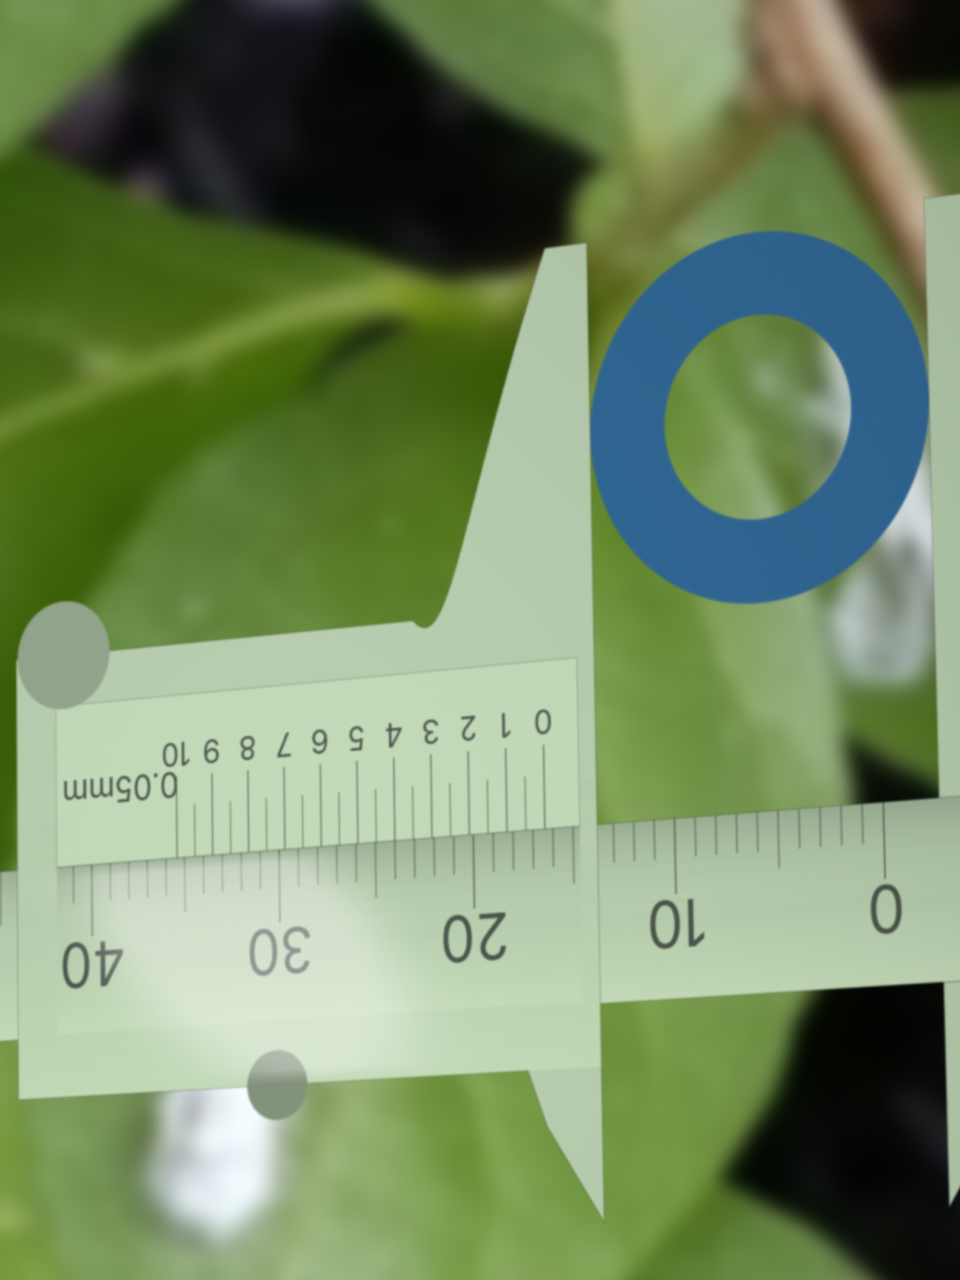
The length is {"value": 16.4, "unit": "mm"}
